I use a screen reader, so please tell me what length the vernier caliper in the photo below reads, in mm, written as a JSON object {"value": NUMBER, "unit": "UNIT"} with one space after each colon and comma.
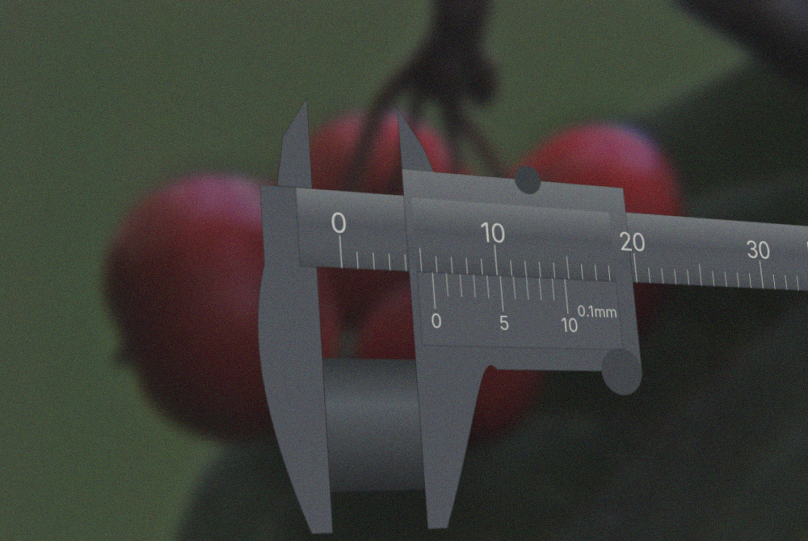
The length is {"value": 5.7, "unit": "mm"}
